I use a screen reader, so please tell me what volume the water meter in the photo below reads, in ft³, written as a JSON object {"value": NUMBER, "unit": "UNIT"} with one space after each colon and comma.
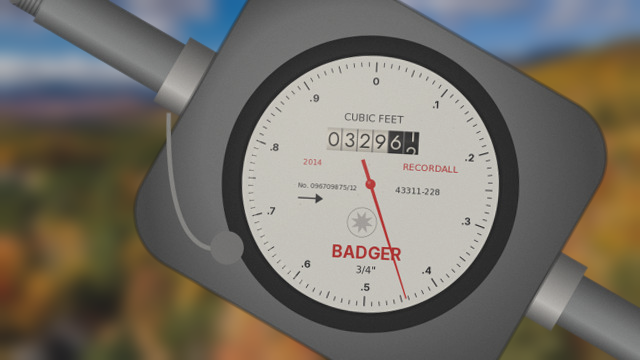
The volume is {"value": 32961.44, "unit": "ft³"}
